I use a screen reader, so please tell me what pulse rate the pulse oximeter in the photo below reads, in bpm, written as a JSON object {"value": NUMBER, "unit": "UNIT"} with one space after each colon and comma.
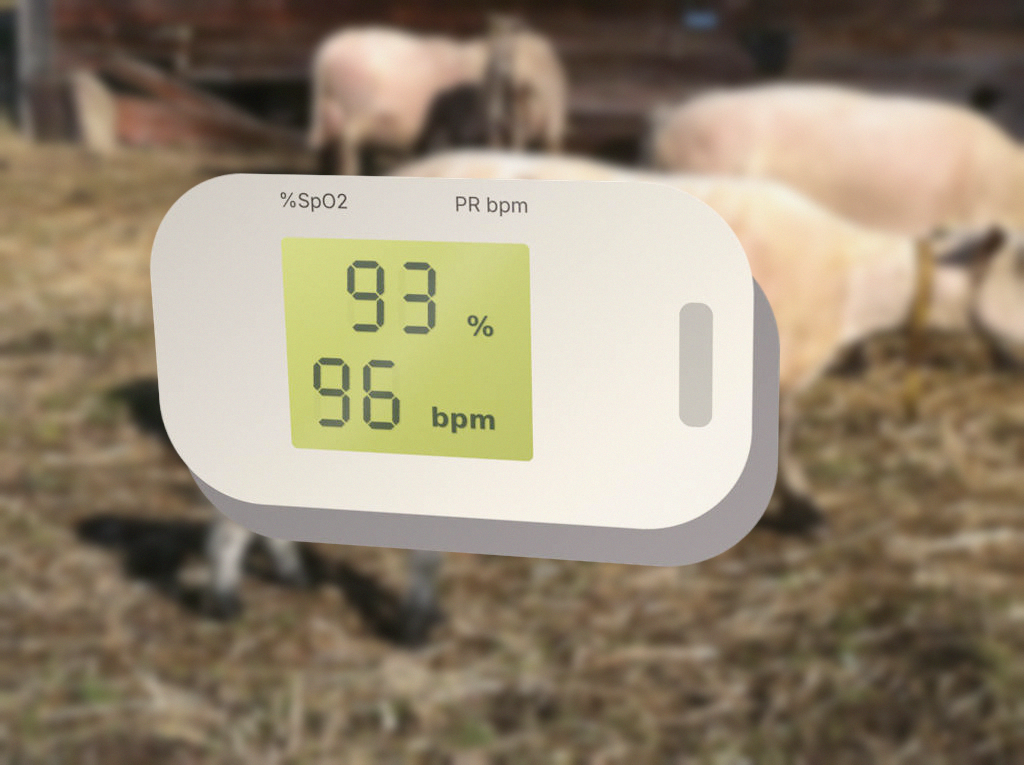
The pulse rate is {"value": 96, "unit": "bpm"}
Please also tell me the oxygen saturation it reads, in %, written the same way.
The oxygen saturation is {"value": 93, "unit": "%"}
